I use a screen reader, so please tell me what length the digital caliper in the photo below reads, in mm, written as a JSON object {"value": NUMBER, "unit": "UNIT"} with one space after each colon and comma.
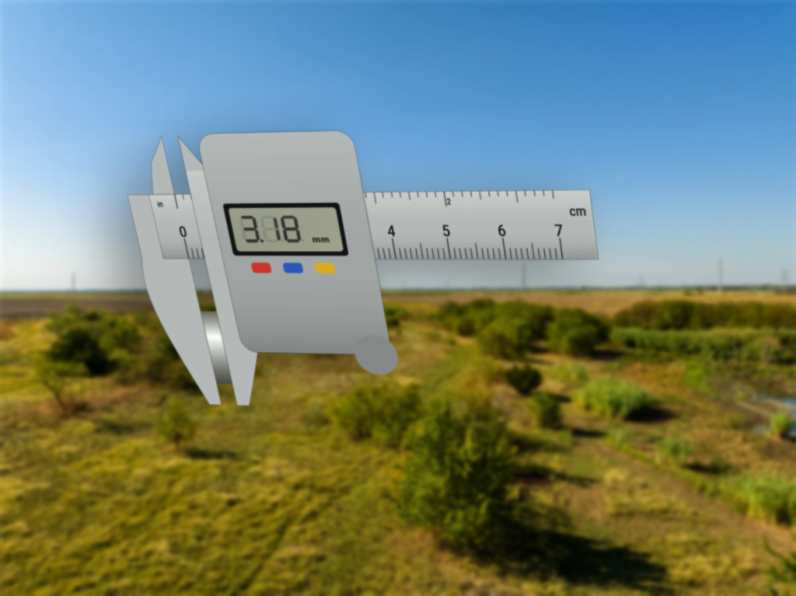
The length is {"value": 3.18, "unit": "mm"}
